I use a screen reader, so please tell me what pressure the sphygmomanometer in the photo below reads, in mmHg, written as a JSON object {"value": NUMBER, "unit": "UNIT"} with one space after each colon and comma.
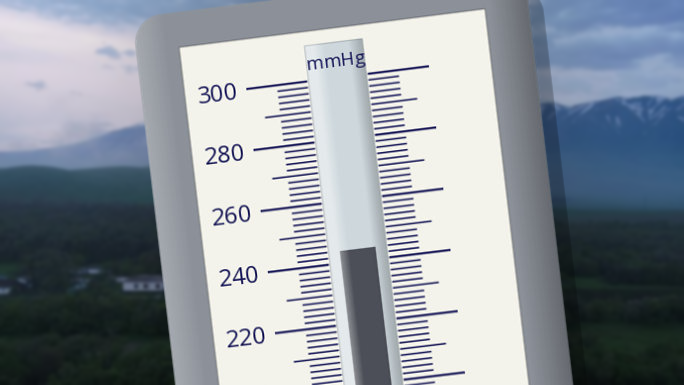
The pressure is {"value": 244, "unit": "mmHg"}
